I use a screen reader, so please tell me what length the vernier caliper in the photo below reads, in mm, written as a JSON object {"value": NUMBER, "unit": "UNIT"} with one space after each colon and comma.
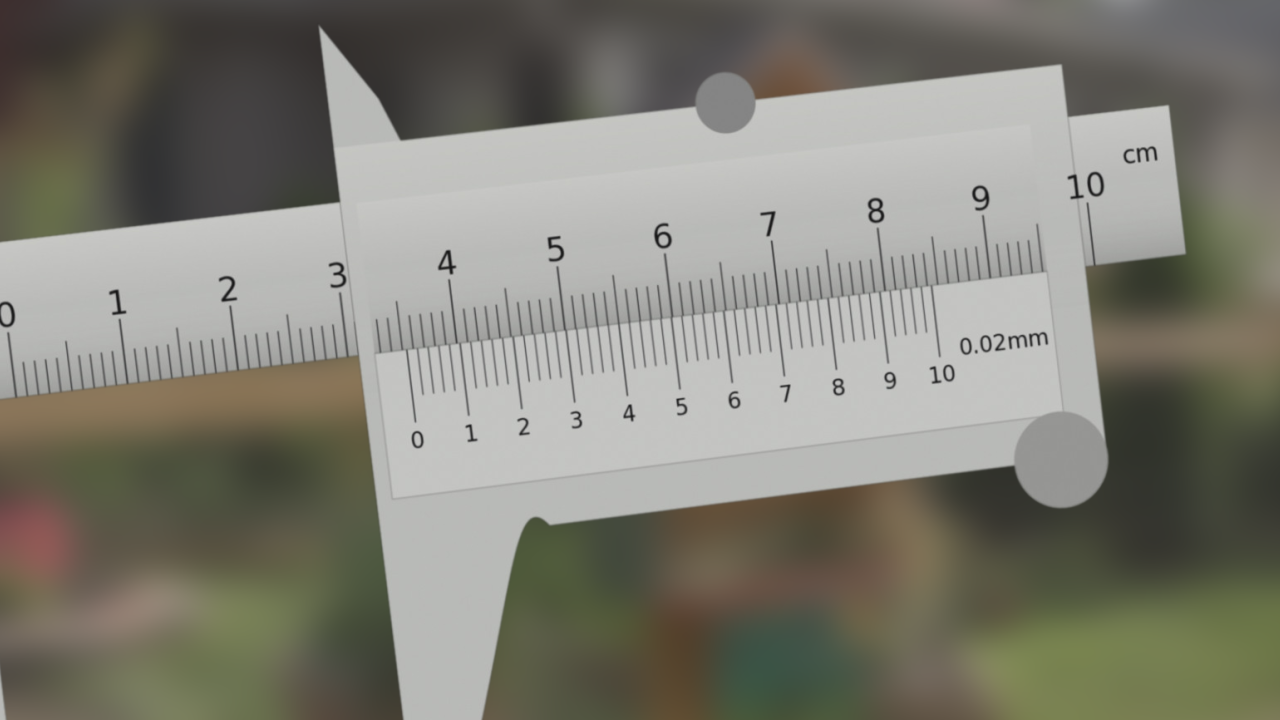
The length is {"value": 35.4, "unit": "mm"}
